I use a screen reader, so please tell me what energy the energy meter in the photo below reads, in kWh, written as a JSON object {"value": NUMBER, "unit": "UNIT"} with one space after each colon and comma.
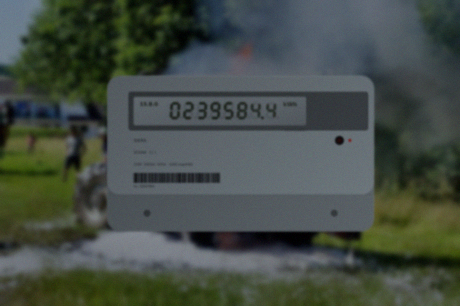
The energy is {"value": 239584.4, "unit": "kWh"}
